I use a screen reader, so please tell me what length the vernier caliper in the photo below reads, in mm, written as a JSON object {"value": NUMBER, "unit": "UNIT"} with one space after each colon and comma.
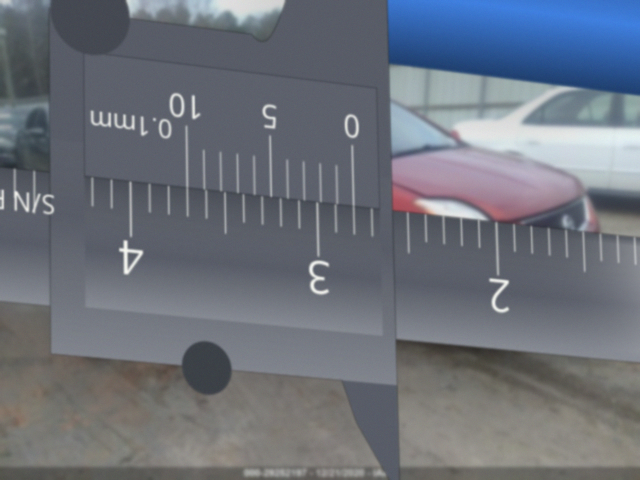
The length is {"value": 28.0, "unit": "mm"}
